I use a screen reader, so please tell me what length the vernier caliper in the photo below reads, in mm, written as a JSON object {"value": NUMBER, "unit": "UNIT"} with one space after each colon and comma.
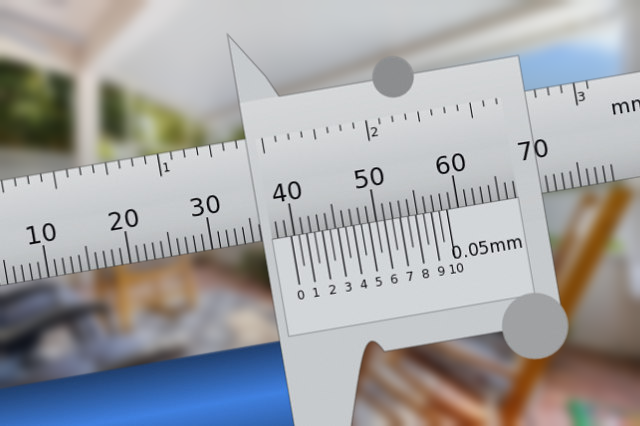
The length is {"value": 39.6, "unit": "mm"}
